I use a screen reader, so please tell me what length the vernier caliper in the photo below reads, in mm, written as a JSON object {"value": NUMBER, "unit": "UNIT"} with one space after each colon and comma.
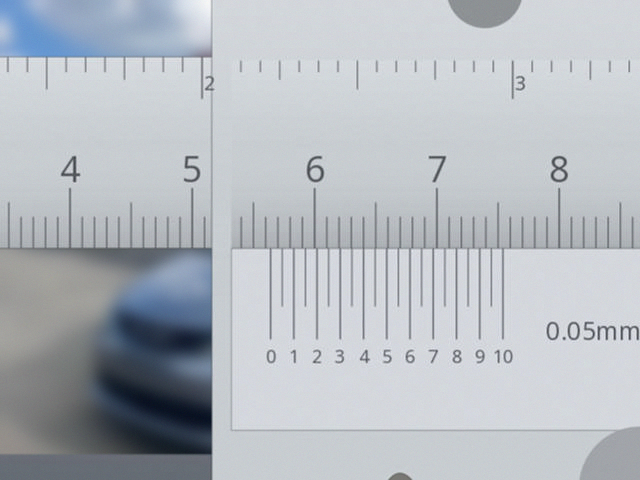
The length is {"value": 56.4, "unit": "mm"}
